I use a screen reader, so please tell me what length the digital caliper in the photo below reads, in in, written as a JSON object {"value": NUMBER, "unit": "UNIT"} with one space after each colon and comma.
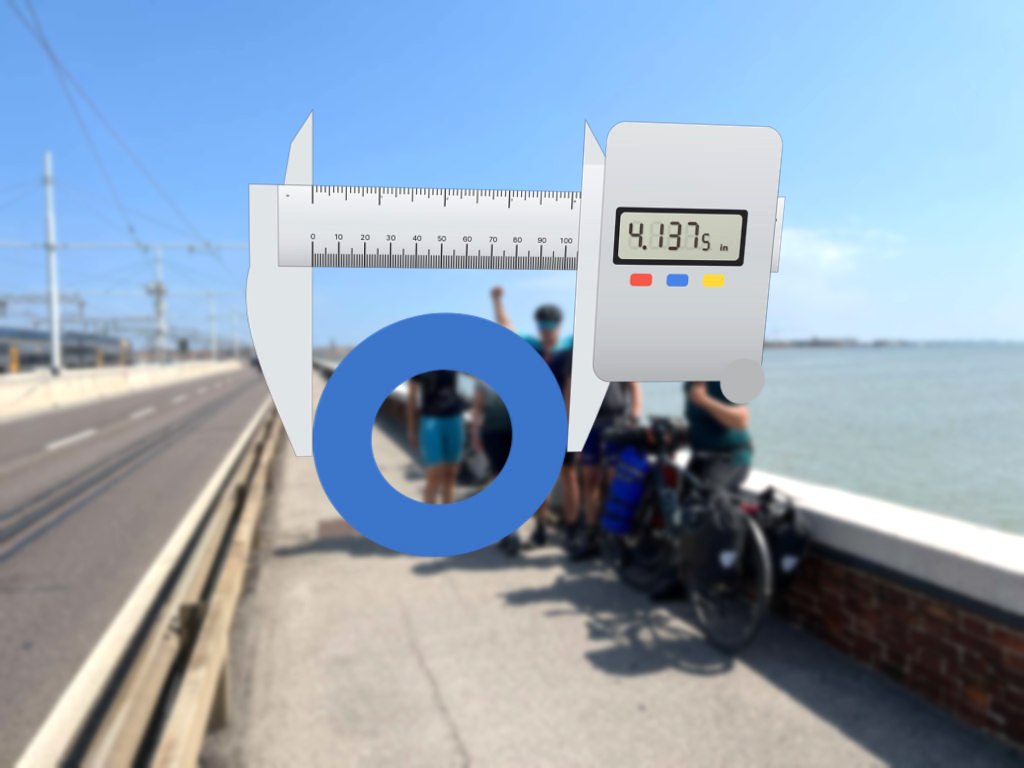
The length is {"value": 4.1375, "unit": "in"}
